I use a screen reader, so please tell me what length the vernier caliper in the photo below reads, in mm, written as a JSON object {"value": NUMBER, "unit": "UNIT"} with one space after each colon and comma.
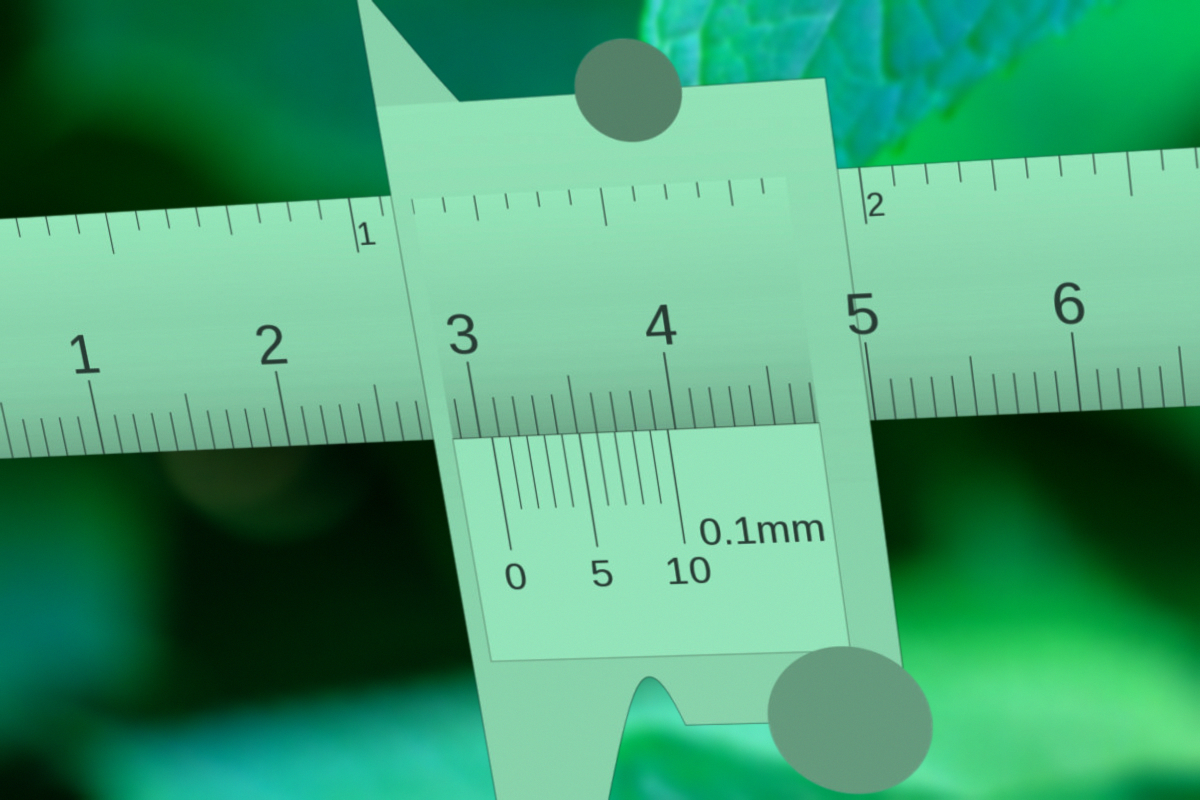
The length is {"value": 30.6, "unit": "mm"}
